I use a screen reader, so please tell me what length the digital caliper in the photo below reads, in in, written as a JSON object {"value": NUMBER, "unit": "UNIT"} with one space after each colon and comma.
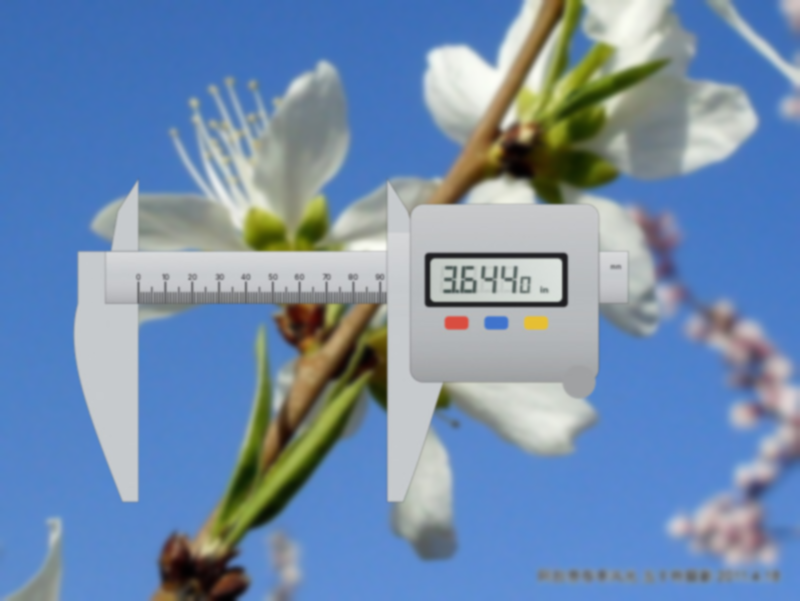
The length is {"value": 3.6440, "unit": "in"}
